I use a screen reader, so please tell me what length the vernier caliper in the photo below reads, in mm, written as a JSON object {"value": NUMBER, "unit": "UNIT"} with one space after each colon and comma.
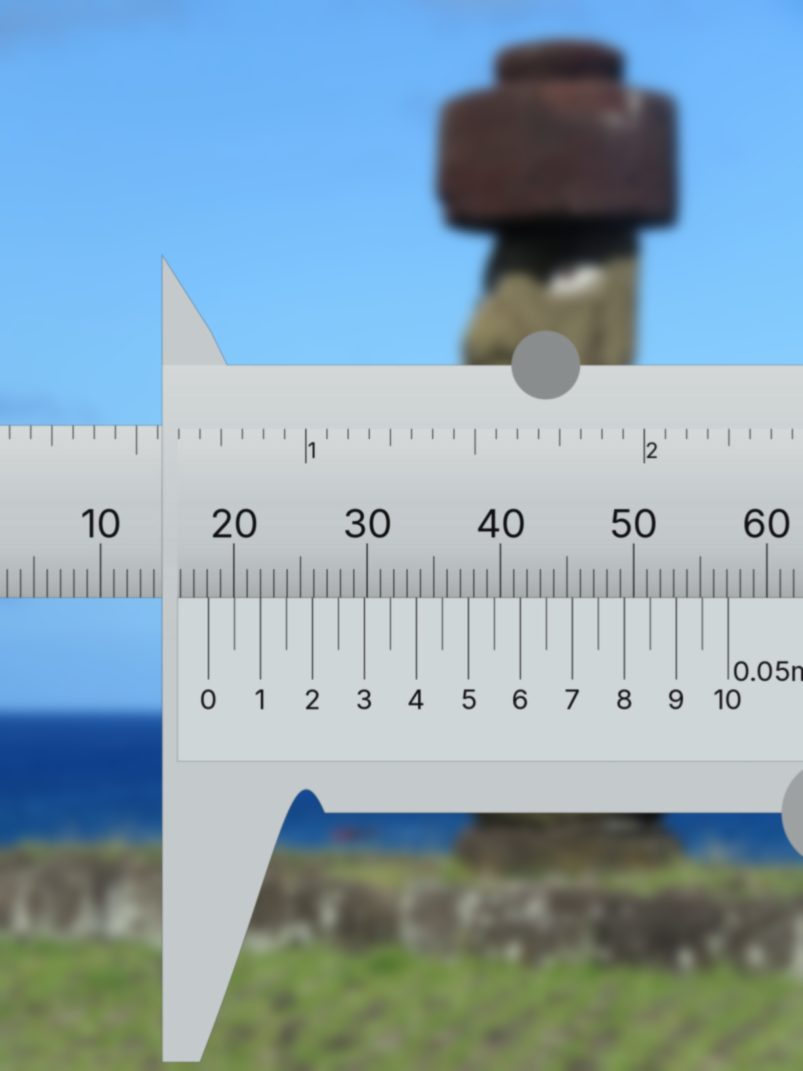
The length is {"value": 18.1, "unit": "mm"}
